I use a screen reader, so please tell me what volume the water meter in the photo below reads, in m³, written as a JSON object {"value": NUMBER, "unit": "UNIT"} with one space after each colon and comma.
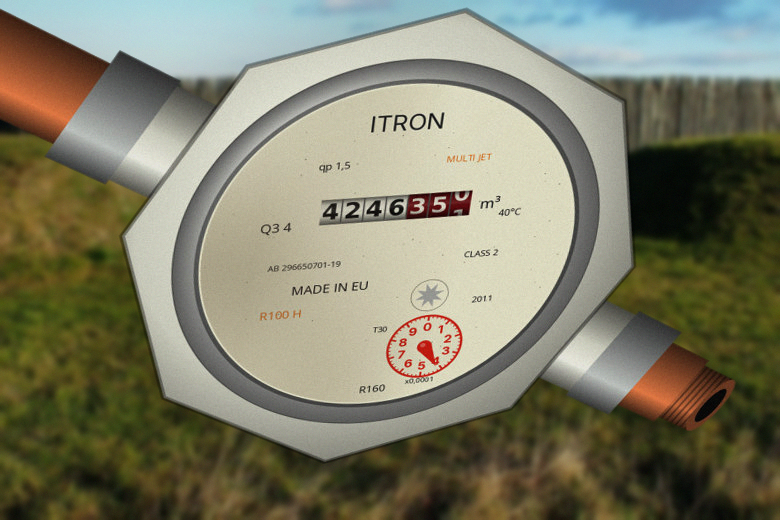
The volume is {"value": 4246.3504, "unit": "m³"}
